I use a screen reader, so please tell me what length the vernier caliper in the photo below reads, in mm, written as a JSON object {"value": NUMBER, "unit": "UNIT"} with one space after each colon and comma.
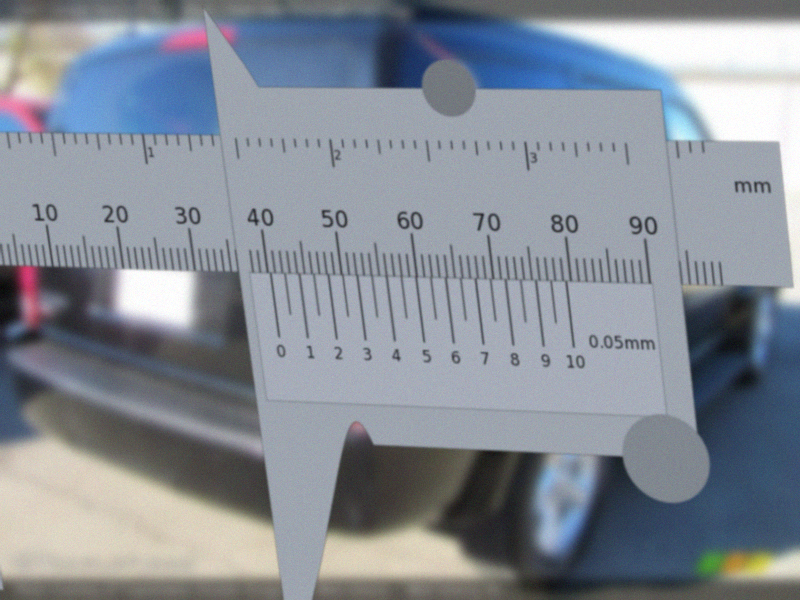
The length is {"value": 40.4, "unit": "mm"}
